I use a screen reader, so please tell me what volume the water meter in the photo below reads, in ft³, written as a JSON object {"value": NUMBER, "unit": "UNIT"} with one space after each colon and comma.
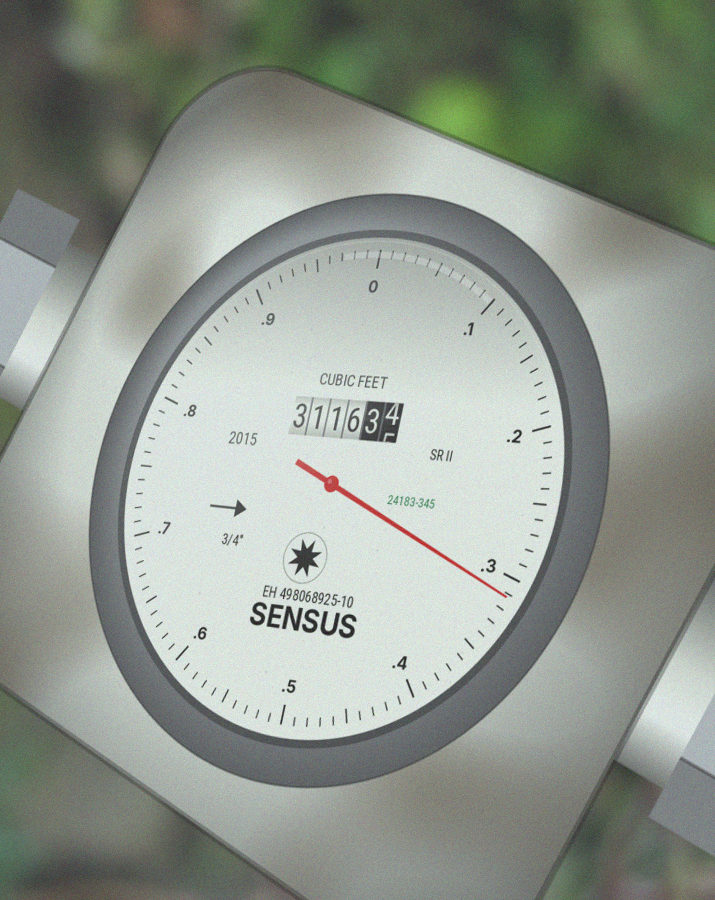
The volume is {"value": 311634.31, "unit": "ft³"}
